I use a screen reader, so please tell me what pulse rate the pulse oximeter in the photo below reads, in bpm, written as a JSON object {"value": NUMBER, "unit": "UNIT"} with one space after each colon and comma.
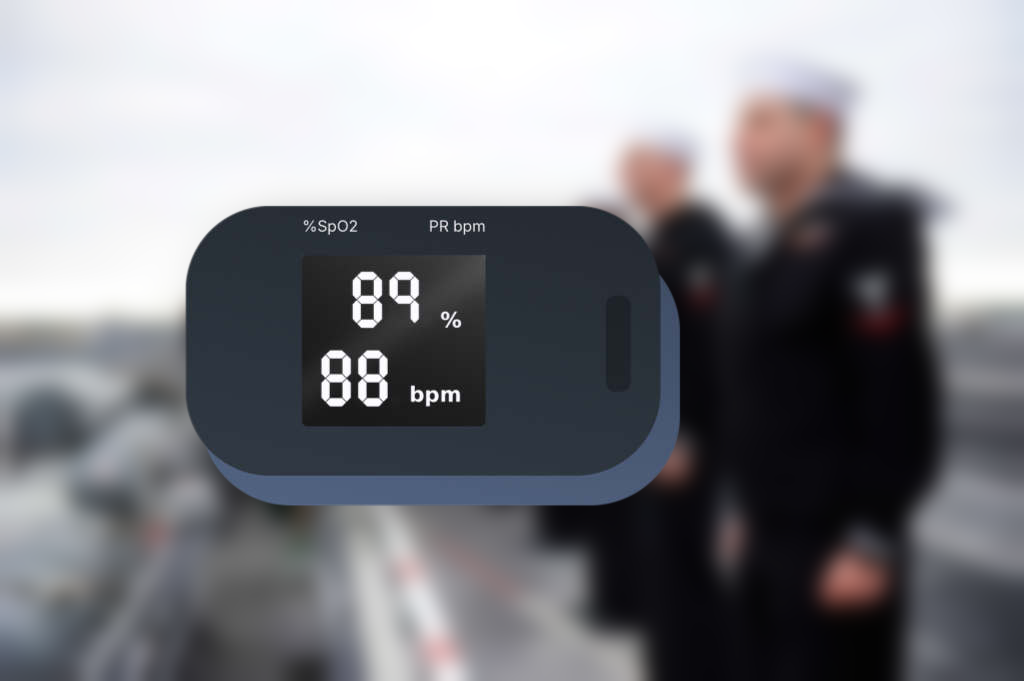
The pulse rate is {"value": 88, "unit": "bpm"}
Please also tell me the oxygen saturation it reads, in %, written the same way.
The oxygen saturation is {"value": 89, "unit": "%"}
